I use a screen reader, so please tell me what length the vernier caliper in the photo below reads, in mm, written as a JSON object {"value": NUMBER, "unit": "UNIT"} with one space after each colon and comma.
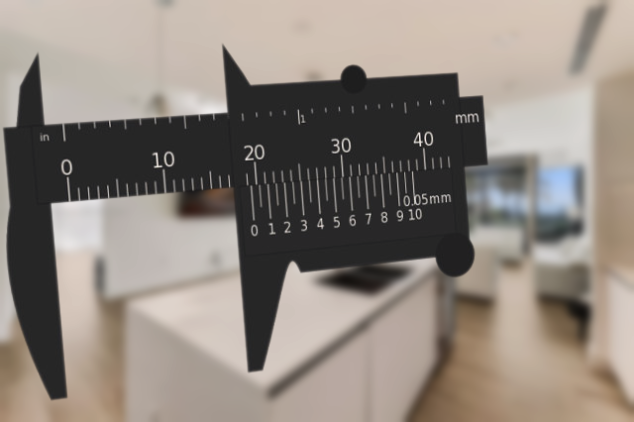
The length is {"value": 19.4, "unit": "mm"}
